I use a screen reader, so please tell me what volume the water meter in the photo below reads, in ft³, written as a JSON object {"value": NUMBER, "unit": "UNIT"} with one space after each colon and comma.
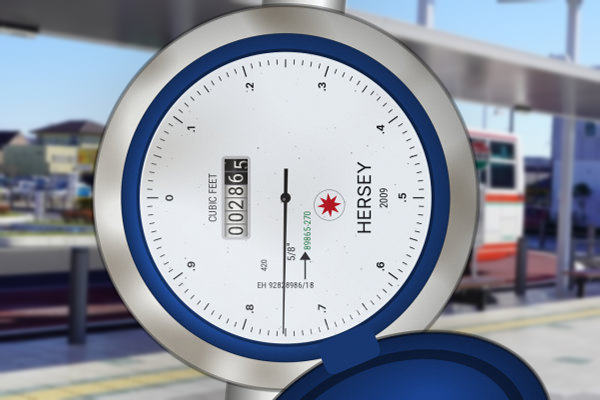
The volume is {"value": 2864.75, "unit": "ft³"}
